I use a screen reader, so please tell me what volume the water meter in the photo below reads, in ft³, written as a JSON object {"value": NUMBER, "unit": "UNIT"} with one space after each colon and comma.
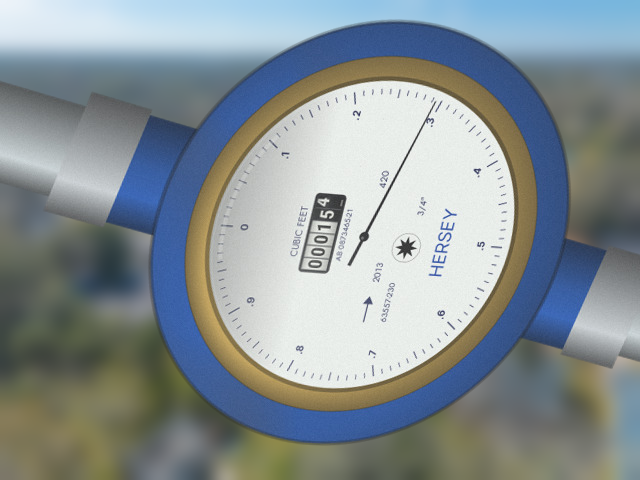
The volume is {"value": 154.29, "unit": "ft³"}
